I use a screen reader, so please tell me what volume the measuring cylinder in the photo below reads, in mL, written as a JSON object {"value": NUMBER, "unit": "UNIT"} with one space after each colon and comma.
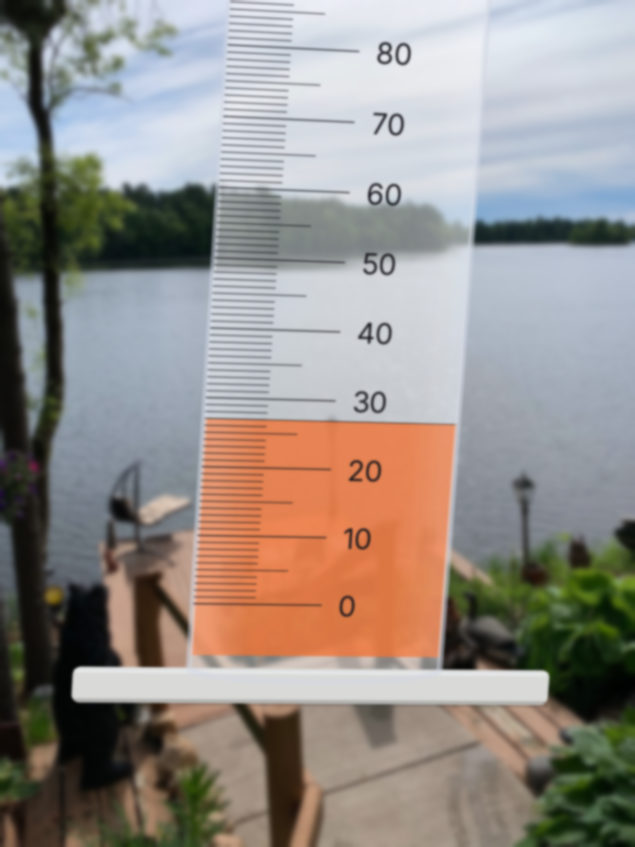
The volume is {"value": 27, "unit": "mL"}
